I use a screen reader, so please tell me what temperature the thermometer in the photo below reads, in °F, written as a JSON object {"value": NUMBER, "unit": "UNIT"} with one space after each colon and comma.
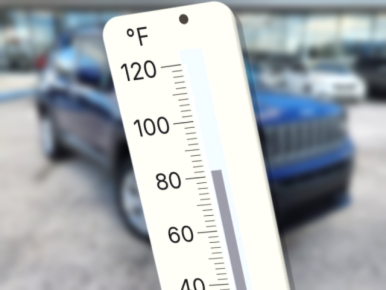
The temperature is {"value": 82, "unit": "°F"}
